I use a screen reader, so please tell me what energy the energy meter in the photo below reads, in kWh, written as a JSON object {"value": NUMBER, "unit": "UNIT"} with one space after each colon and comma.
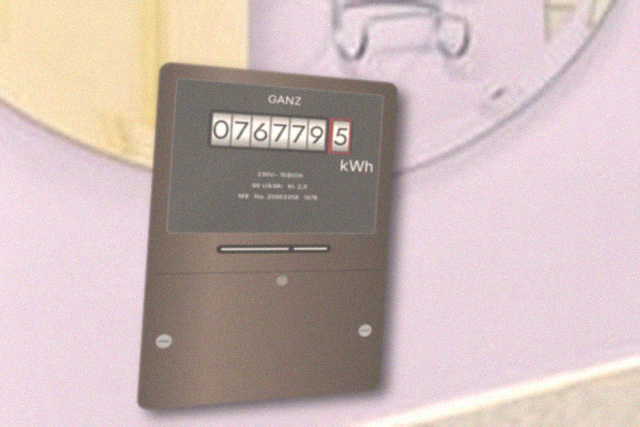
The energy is {"value": 76779.5, "unit": "kWh"}
